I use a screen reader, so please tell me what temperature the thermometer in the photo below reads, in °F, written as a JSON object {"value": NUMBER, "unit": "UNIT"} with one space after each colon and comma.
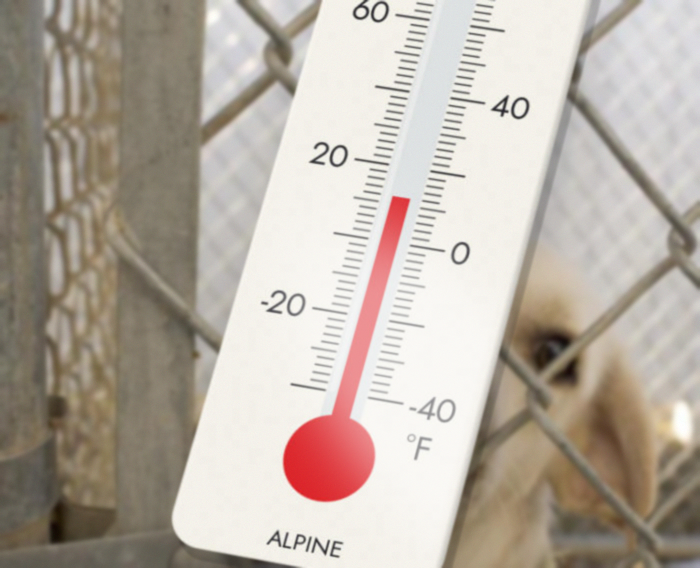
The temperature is {"value": 12, "unit": "°F"}
